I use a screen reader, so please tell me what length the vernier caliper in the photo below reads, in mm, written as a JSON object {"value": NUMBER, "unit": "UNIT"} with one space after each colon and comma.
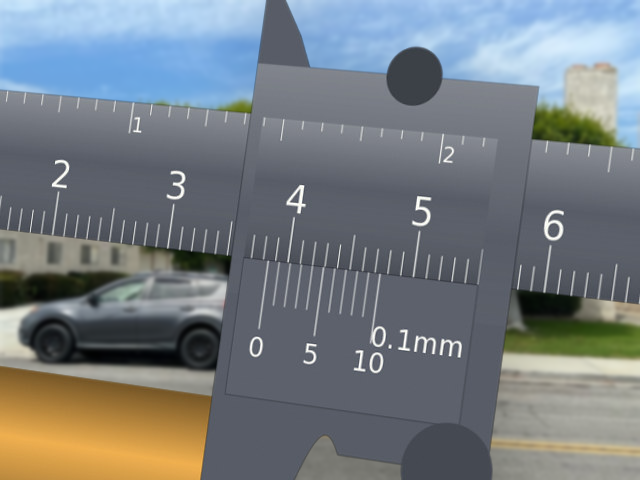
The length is {"value": 38.4, "unit": "mm"}
